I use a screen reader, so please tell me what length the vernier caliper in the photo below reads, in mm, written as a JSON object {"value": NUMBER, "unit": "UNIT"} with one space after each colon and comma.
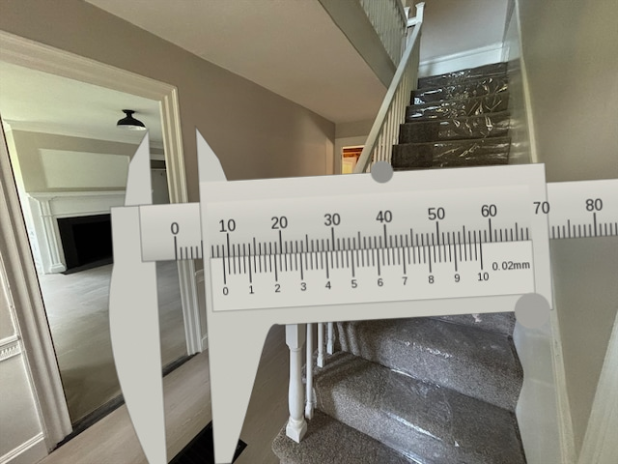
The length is {"value": 9.0, "unit": "mm"}
